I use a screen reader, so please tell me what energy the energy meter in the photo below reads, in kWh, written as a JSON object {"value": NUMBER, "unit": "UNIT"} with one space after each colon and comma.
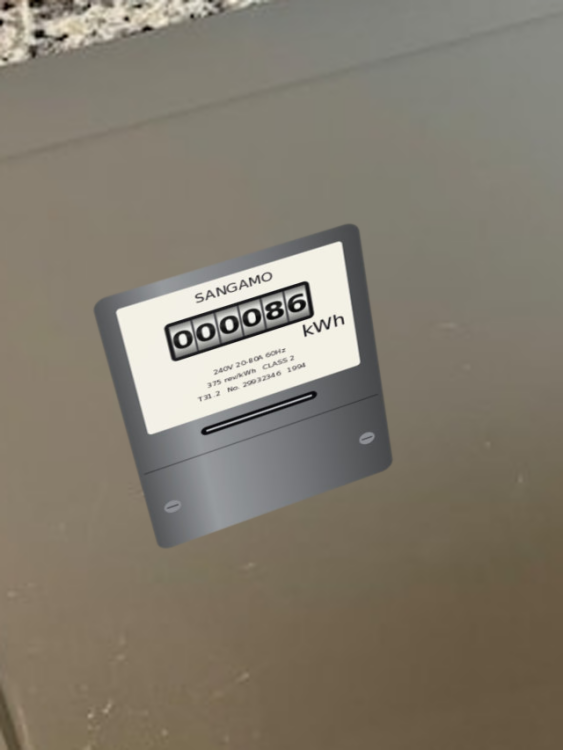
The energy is {"value": 86, "unit": "kWh"}
